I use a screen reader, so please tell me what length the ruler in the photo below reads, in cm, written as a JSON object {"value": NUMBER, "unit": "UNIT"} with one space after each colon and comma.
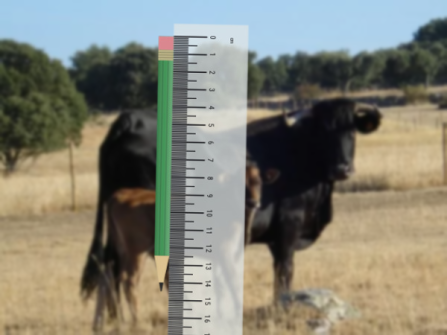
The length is {"value": 14.5, "unit": "cm"}
